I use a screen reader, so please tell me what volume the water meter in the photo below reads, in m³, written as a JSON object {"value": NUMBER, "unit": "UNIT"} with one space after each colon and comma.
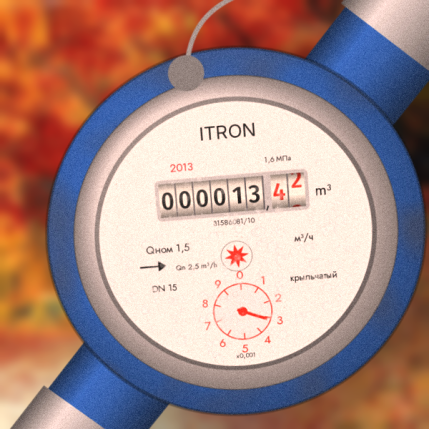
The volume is {"value": 13.423, "unit": "m³"}
